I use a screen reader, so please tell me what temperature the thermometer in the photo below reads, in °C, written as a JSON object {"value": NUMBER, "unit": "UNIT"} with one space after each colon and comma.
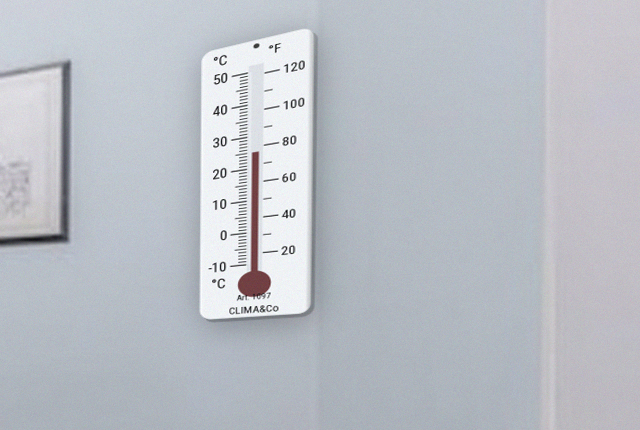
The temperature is {"value": 25, "unit": "°C"}
